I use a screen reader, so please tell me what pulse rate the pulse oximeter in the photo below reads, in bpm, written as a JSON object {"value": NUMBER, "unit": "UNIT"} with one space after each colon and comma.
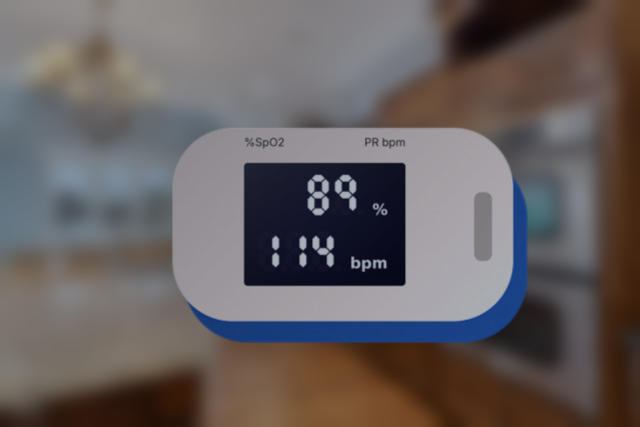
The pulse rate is {"value": 114, "unit": "bpm"}
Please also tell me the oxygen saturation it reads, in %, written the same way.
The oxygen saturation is {"value": 89, "unit": "%"}
